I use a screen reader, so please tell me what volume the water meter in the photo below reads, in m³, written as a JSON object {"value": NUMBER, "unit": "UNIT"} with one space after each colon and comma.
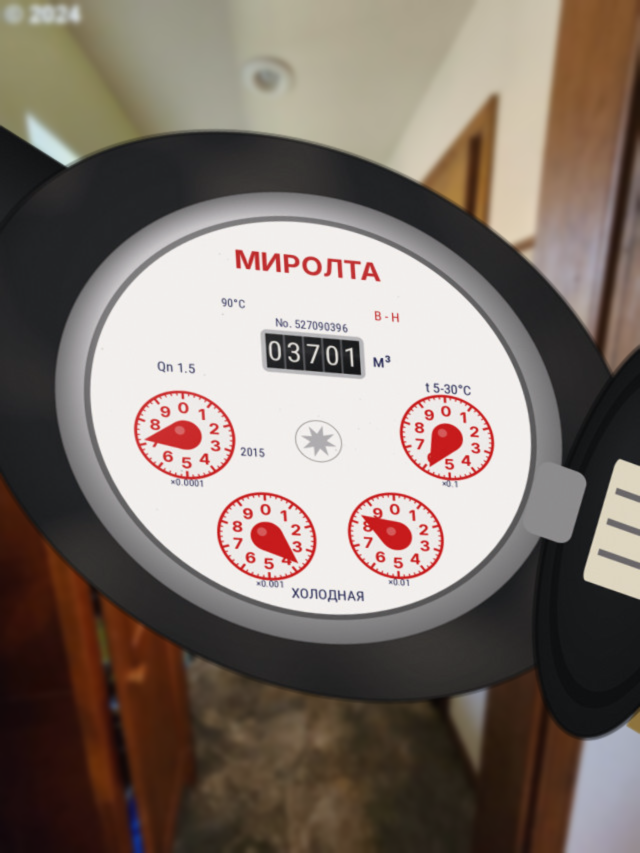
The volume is {"value": 3701.5837, "unit": "m³"}
